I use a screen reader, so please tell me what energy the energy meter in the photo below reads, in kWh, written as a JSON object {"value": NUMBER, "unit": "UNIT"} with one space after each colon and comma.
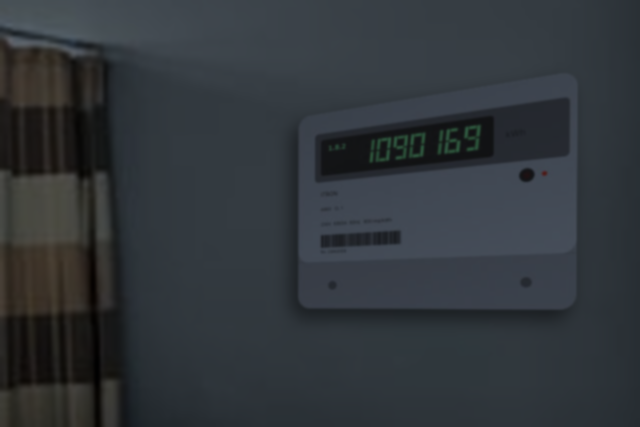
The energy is {"value": 1090169, "unit": "kWh"}
